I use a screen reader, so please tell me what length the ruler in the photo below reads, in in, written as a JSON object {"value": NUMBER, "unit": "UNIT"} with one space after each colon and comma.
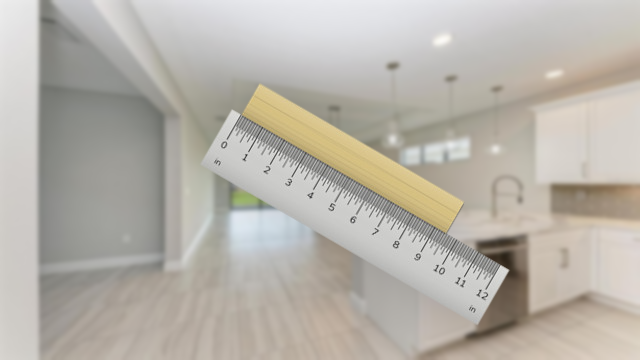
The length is {"value": 9.5, "unit": "in"}
